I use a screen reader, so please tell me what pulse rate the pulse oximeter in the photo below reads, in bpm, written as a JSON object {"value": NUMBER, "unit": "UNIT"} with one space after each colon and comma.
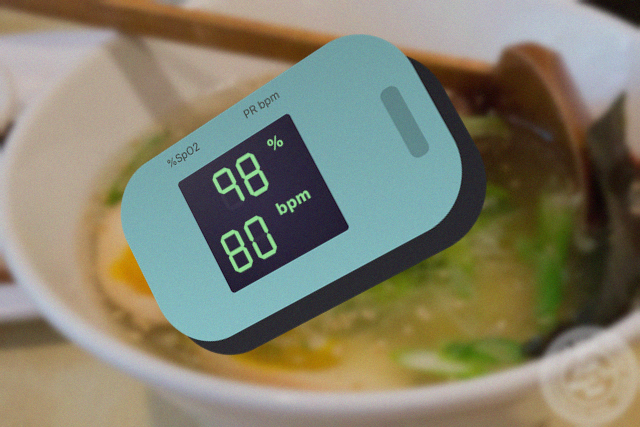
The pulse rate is {"value": 80, "unit": "bpm"}
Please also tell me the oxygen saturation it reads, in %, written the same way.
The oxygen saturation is {"value": 98, "unit": "%"}
